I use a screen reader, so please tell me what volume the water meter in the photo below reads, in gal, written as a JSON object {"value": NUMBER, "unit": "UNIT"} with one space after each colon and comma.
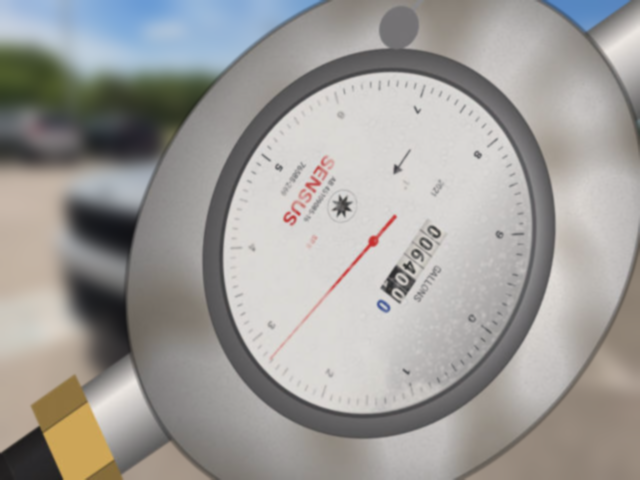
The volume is {"value": 64002.7, "unit": "gal"}
